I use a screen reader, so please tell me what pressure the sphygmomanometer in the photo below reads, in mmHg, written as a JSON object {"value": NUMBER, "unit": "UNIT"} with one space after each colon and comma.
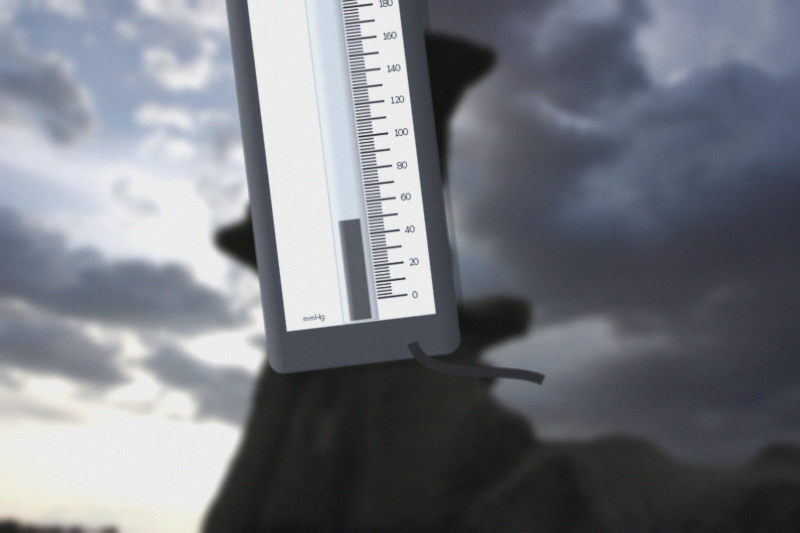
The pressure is {"value": 50, "unit": "mmHg"}
